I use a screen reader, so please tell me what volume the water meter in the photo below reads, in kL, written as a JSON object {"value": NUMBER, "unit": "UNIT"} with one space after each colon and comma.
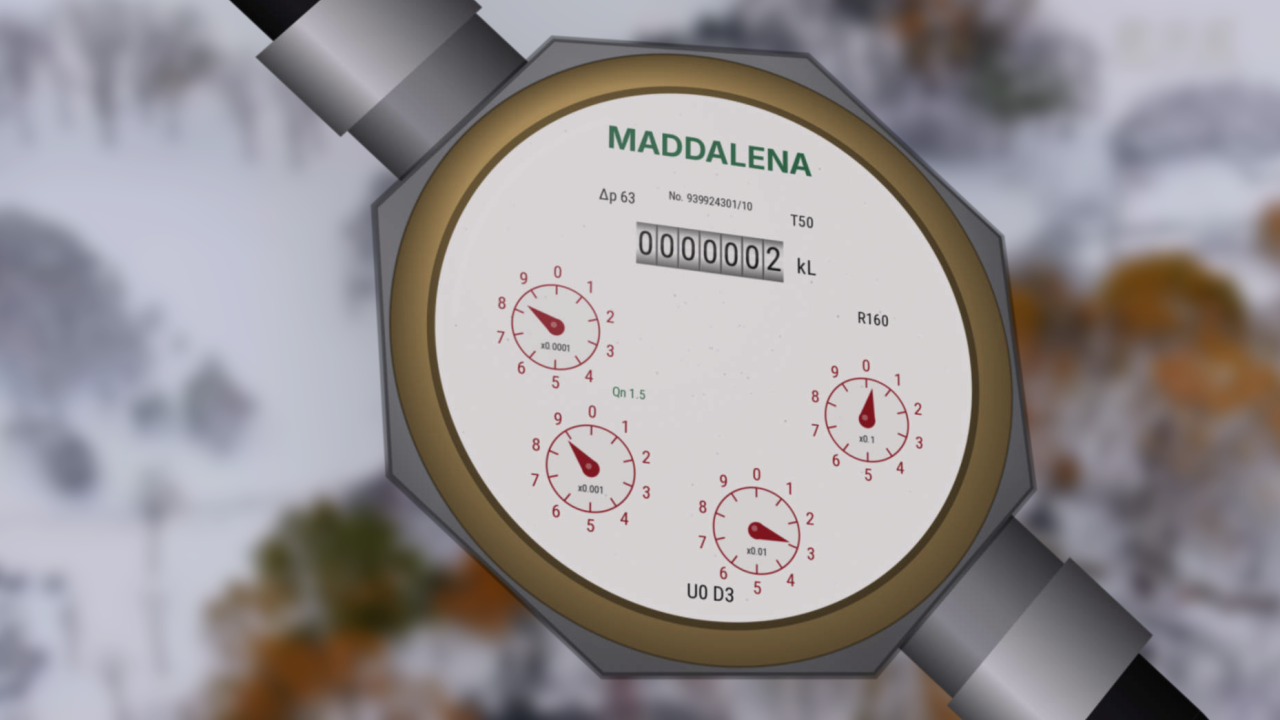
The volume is {"value": 2.0288, "unit": "kL"}
